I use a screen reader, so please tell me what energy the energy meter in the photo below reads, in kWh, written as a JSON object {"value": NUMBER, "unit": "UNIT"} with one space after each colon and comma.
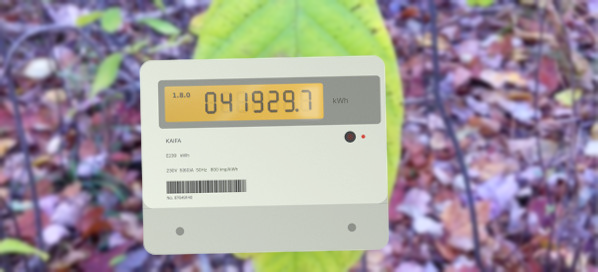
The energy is {"value": 41929.7, "unit": "kWh"}
